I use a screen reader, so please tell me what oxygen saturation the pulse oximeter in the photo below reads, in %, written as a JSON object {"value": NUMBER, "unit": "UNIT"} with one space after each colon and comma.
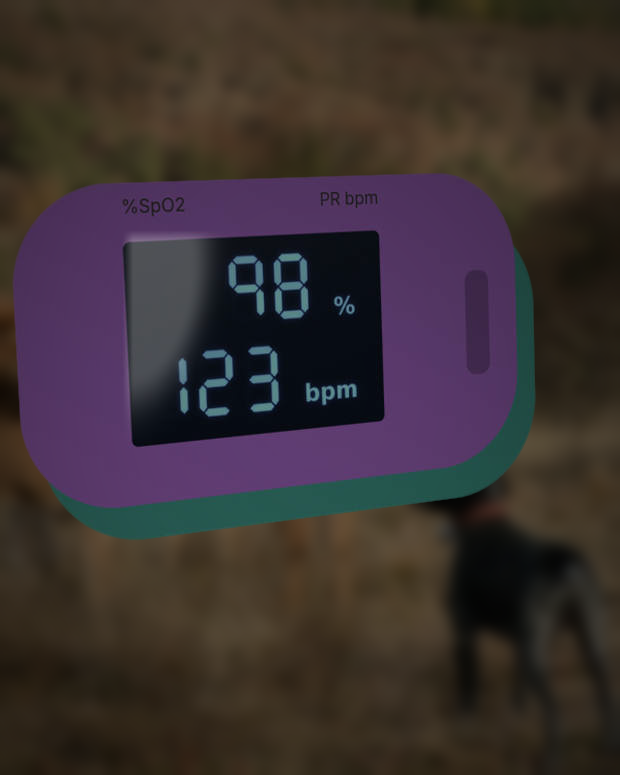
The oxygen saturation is {"value": 98, "unit": "%"}
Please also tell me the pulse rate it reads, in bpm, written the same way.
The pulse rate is {"value": 123, "unit": "bpm"}
